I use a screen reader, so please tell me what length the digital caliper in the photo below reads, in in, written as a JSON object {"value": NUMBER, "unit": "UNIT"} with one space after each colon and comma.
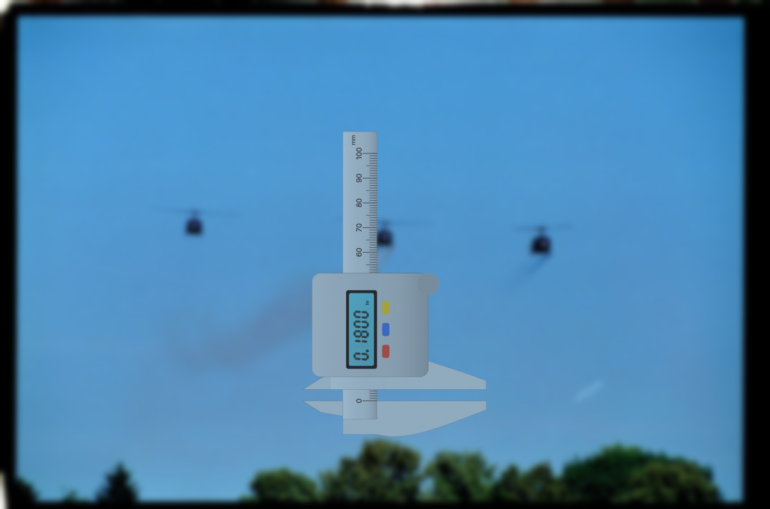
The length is {"value": 0.1800, "unit": "in"}
